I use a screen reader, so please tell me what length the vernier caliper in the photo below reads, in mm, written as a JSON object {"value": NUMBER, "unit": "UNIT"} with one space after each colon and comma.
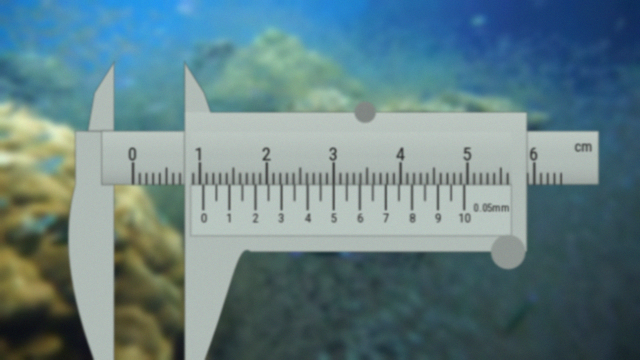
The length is {"value": 10.5, "unit": "mm"}
